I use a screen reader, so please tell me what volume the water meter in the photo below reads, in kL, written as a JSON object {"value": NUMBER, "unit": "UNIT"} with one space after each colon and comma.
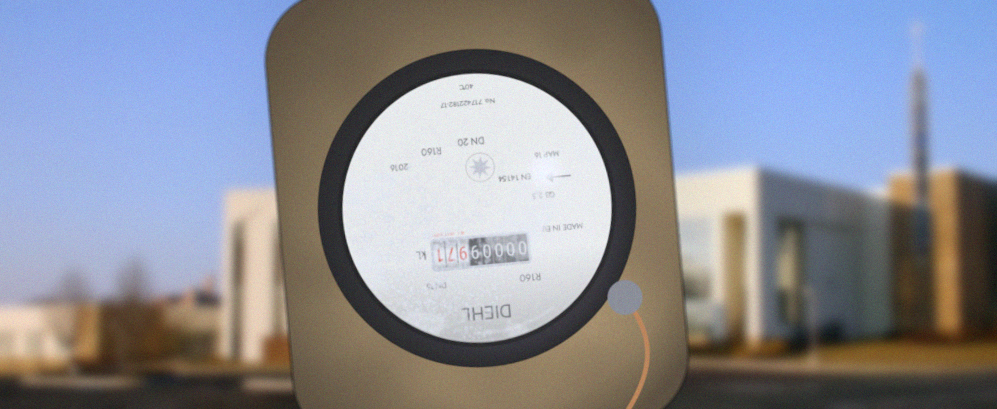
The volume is {"value": 9.971, "unit": "kL"}
